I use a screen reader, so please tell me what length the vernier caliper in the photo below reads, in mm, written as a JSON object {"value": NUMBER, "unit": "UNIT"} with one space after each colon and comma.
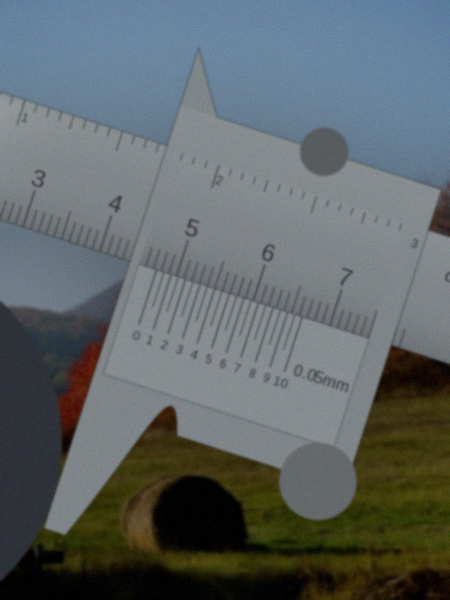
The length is {"value": 47.4, "unit": "mm"}
